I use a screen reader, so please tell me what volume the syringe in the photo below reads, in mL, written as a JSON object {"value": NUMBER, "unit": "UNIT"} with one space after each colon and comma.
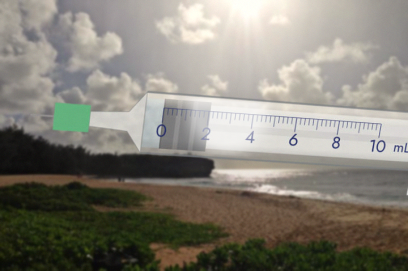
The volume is {"value": 0, "unit": "mL"}
